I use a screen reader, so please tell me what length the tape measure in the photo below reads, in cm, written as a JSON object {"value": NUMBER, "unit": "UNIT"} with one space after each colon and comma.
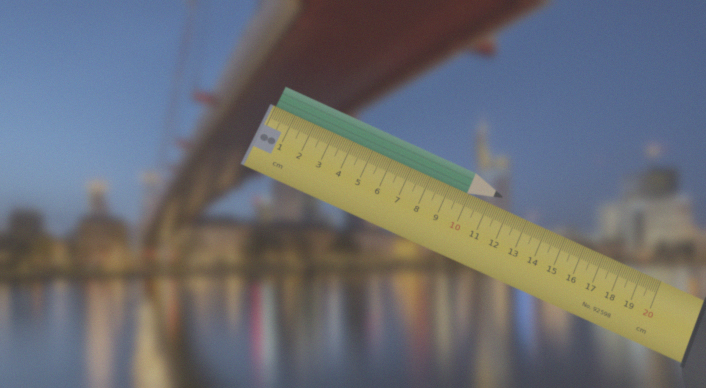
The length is {"value": 11.5, "unit": "cm"}
